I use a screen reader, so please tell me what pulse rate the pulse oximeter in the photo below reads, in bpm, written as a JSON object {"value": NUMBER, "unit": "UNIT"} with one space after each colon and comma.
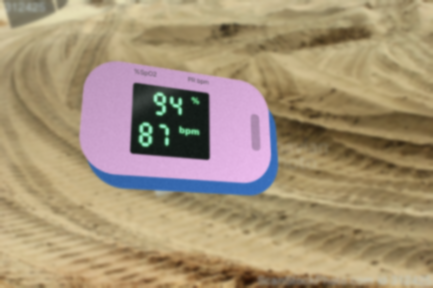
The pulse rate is {"value": 87, "unit": "bpm"}
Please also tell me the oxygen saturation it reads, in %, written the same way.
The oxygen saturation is {"value": 94, "unit": "%"}
